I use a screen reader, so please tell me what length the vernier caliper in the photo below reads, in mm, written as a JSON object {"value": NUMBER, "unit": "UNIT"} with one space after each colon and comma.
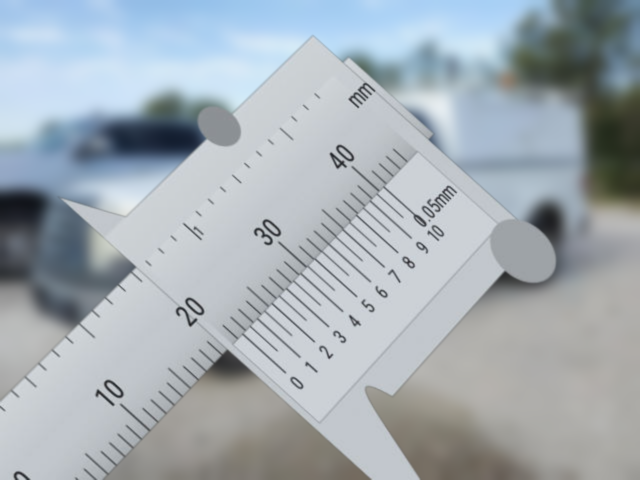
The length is {"value": 21.6, "unit": "mm"}
